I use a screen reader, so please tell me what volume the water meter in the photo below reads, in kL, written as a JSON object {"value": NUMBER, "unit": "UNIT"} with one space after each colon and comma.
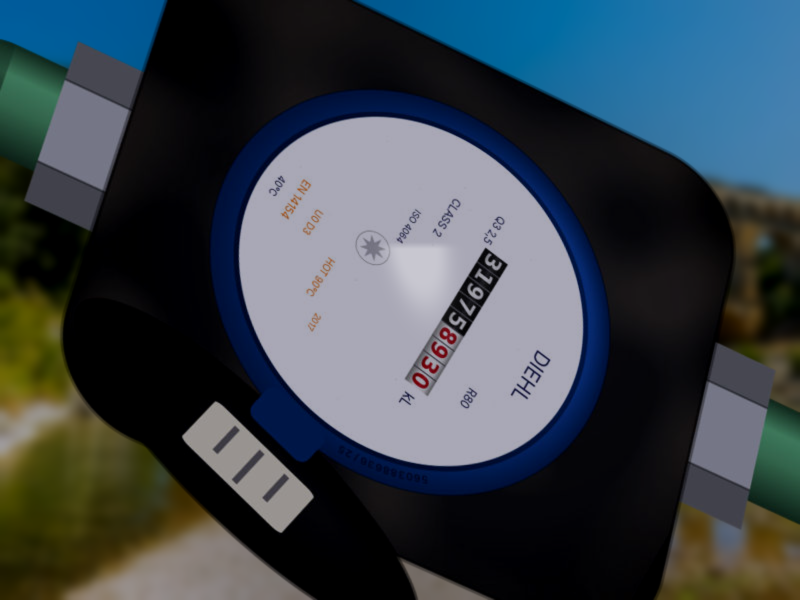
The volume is {"value": 31975.8930, "unit": "kL"}
